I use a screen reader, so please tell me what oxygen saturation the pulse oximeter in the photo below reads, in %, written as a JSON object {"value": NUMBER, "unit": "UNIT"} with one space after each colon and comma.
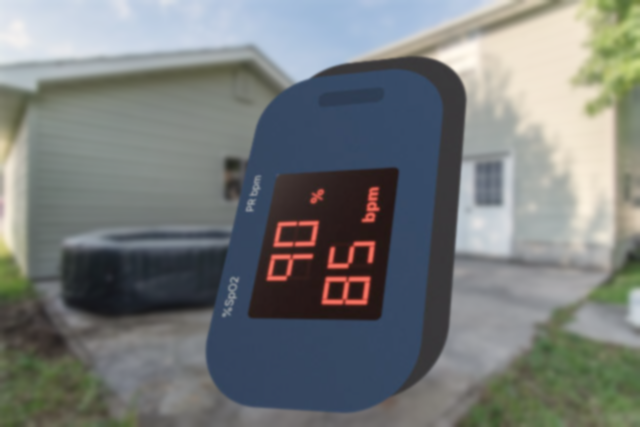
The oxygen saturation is {"value": 90, "unit": "%"}
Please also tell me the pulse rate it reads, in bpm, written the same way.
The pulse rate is {"value": 85, "unit": "bpm"}
